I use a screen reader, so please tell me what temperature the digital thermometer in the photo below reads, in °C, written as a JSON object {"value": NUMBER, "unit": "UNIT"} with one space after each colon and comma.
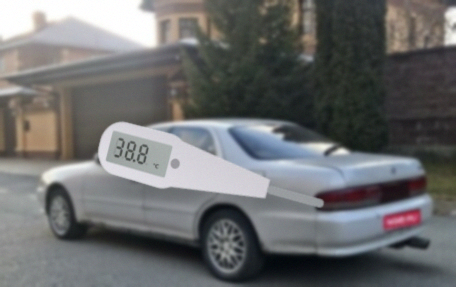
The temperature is {"value": 38.8, "unit": "°C"}
